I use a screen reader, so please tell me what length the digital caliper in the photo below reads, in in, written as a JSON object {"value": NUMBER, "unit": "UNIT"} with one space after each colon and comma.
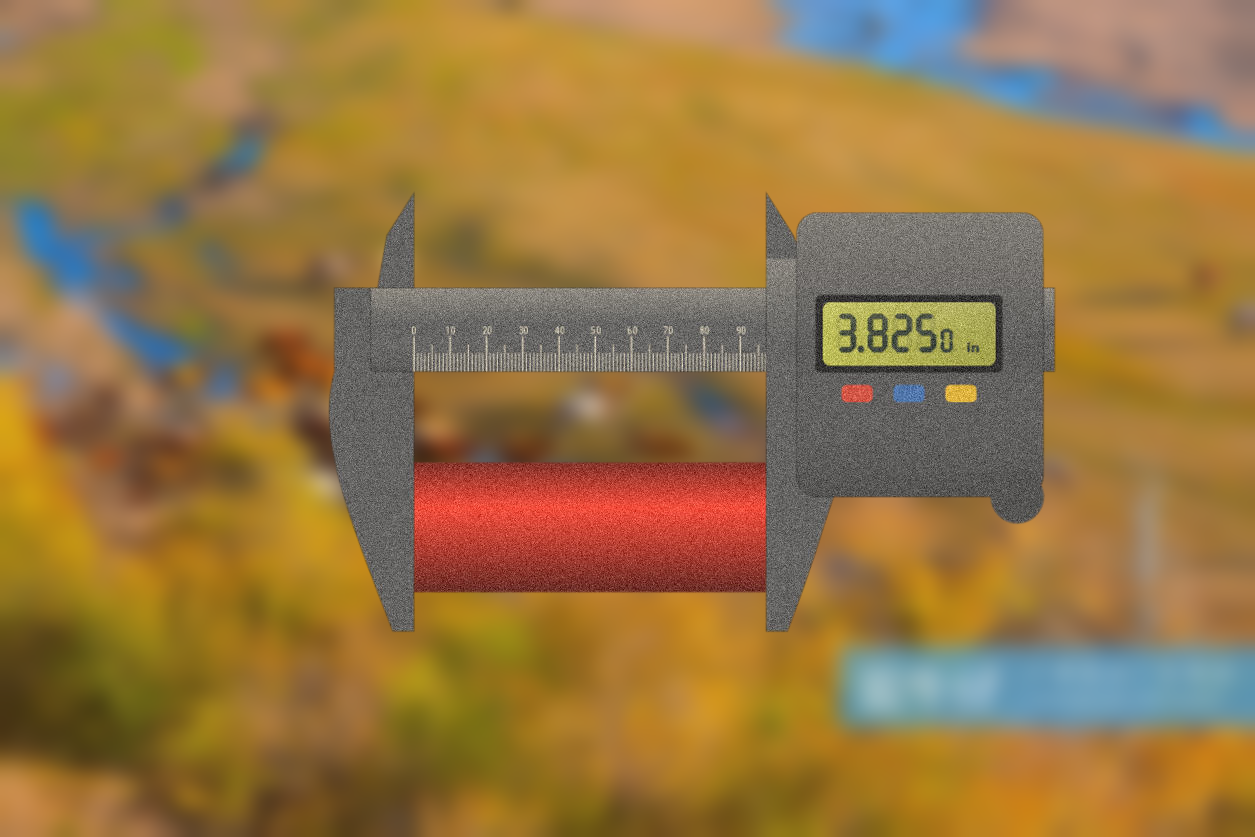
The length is {"value": 3.8250, "unit": "in"}
